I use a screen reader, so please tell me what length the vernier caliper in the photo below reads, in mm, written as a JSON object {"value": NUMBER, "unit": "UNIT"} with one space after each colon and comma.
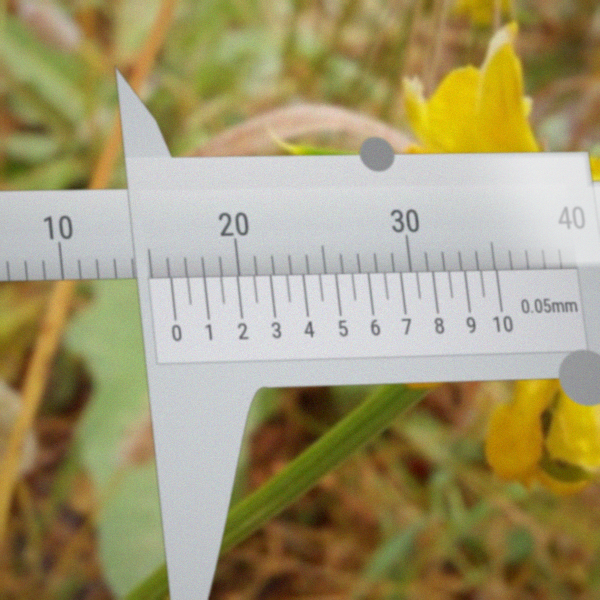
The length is {"value": 16.1, "unit": "mm"}
